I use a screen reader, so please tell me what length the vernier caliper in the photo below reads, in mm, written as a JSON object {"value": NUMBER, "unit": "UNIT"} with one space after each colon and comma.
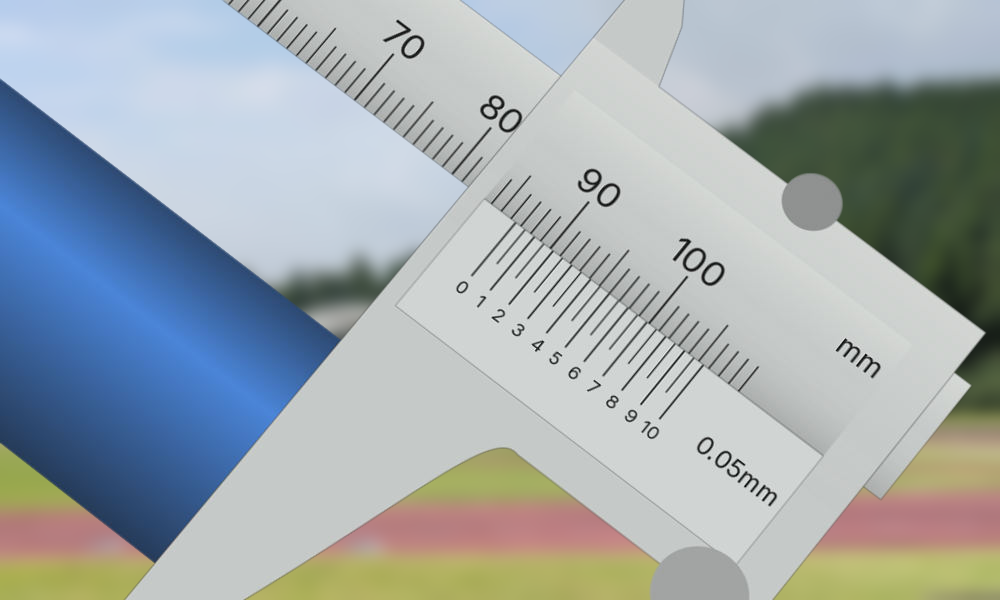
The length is {"value": 86.5, "unit": "mm"}
